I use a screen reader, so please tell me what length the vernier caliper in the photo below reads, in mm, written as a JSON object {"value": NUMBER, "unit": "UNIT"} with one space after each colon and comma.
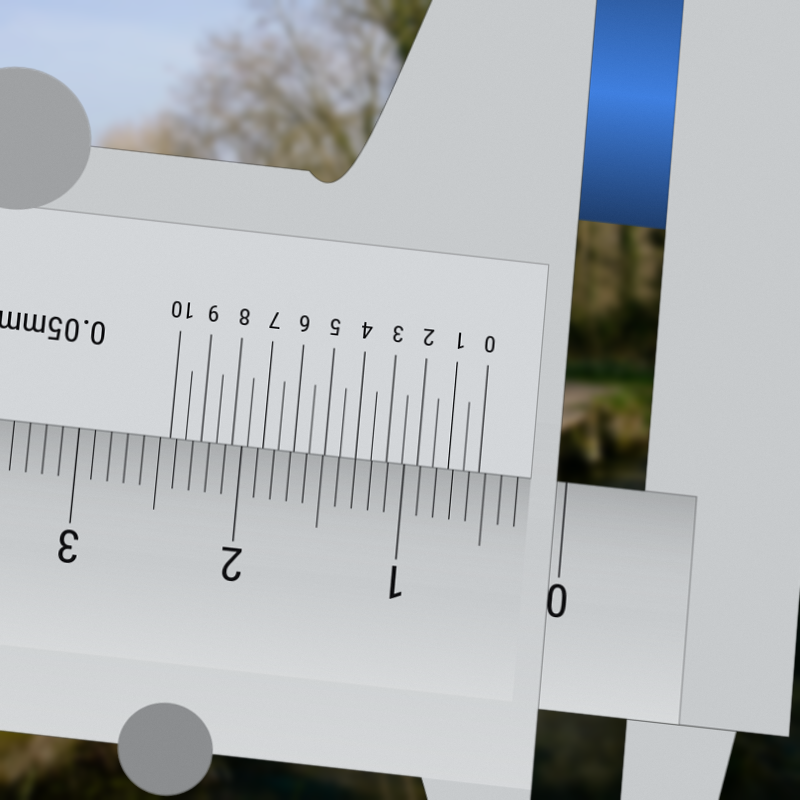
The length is {"value": 5.4, "unit": "mm"}
